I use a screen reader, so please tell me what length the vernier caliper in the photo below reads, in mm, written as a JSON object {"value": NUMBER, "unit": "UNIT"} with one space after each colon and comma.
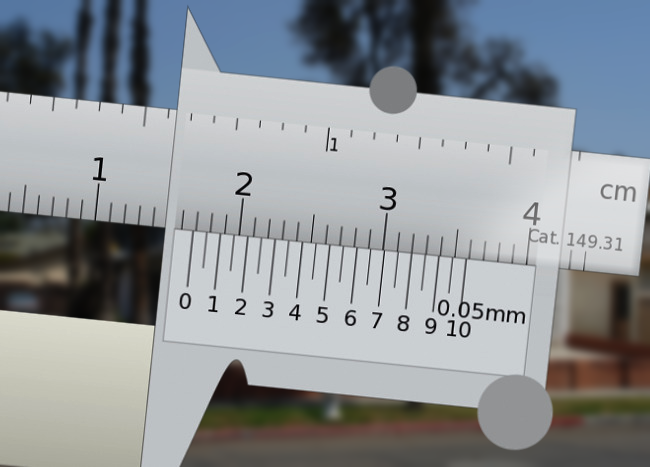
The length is {"value": 16.8, "unit": "mm"}
